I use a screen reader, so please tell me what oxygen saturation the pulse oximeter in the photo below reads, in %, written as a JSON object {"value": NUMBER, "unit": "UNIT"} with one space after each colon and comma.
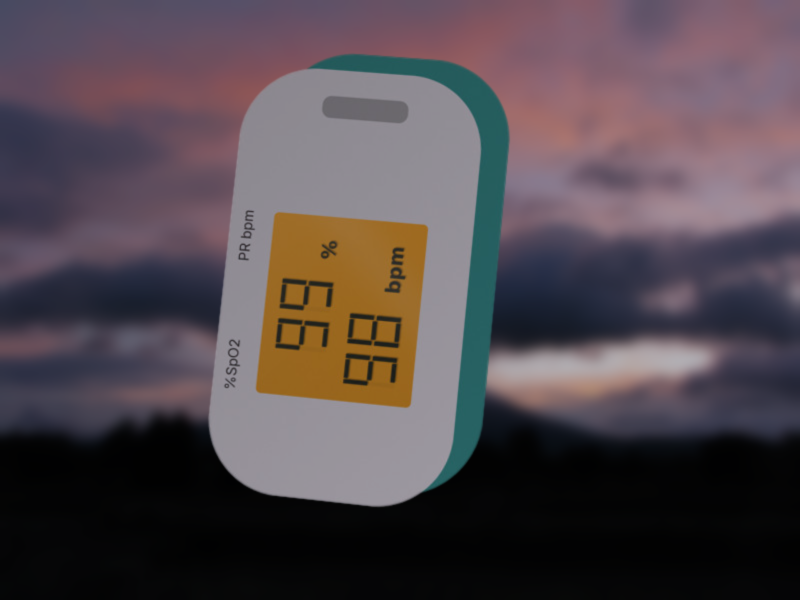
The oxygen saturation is {"value": 99, "unit": "%"}
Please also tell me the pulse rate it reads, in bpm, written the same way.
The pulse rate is {"value": 98, "unit": "bpm"}
